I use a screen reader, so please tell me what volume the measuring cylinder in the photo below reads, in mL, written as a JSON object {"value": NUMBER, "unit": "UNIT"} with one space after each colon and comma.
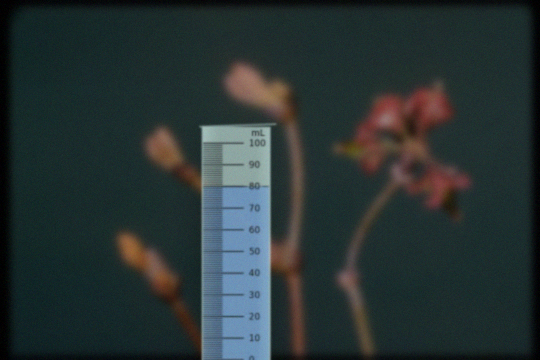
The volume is {"value": 80, "unit": "mL"}
